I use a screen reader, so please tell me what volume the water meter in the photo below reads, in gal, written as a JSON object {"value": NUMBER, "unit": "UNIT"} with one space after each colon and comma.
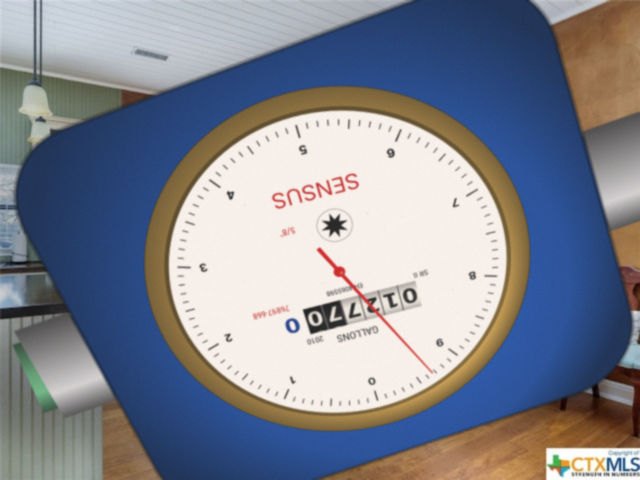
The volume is {"value": 127699.3, "unit": "gal"}
